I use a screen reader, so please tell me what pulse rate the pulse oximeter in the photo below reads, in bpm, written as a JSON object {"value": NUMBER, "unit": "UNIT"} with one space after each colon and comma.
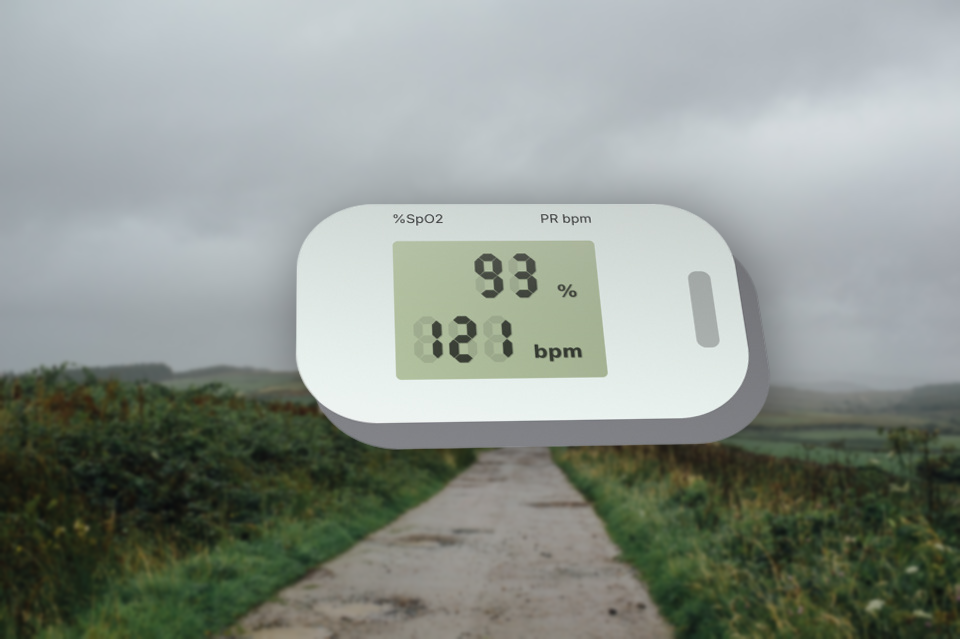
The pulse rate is {"value": 121, "unit": "bpm"}
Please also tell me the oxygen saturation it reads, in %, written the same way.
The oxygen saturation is {"value": 93, "unit": "%"}
